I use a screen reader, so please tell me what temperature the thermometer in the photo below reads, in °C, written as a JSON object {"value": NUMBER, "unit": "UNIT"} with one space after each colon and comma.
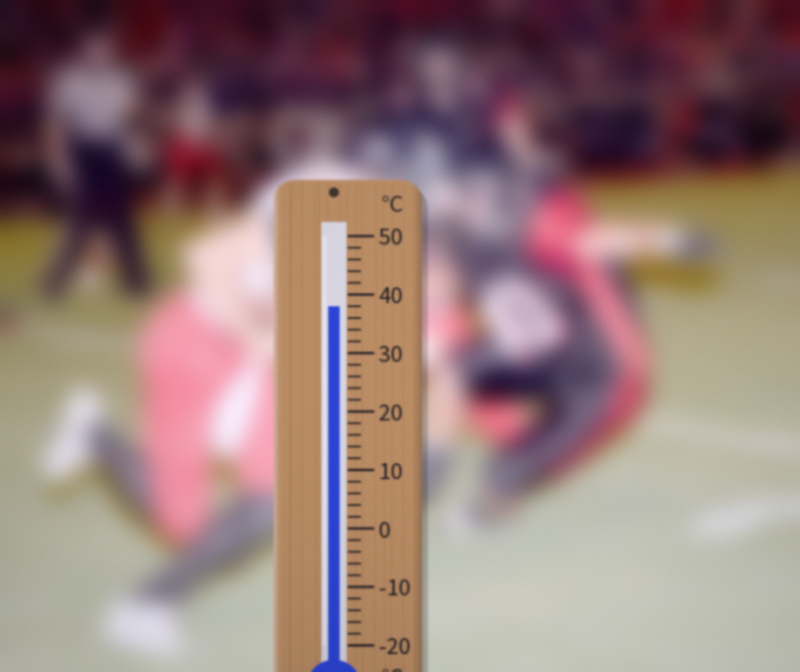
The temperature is {"value": 38, "unit": "°C"}
